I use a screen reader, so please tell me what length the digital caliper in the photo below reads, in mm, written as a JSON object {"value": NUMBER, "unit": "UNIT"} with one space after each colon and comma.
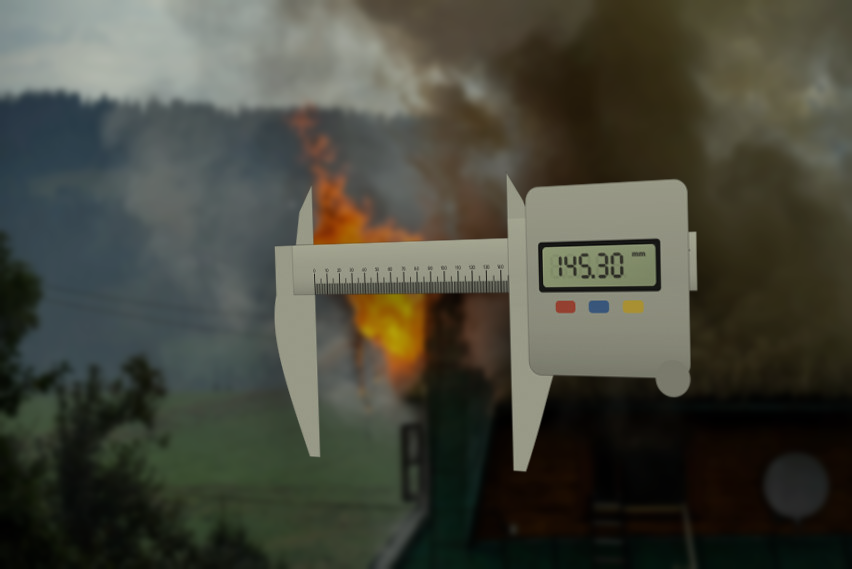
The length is {"value": 145.30, "unit": "mm"}
